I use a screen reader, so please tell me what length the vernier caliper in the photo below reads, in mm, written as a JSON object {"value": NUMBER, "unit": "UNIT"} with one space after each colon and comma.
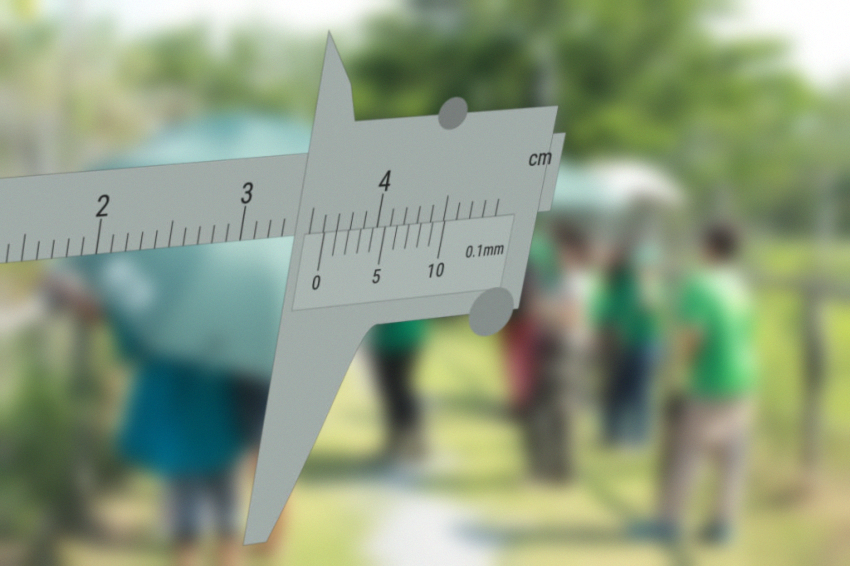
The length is {"value": 36.1, "unit": "mm"}
